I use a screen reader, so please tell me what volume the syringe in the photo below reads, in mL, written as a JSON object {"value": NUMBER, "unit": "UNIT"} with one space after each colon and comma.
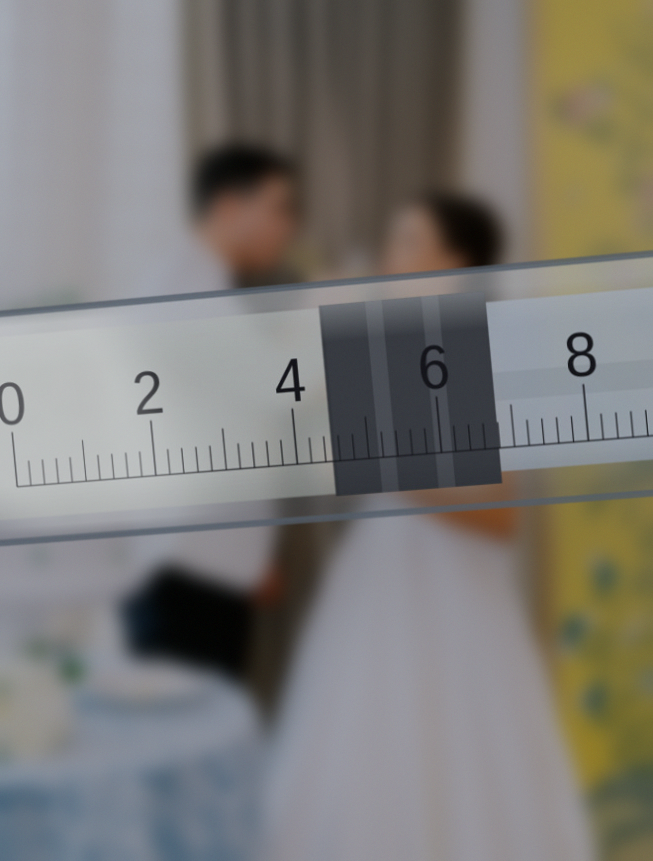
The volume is {"value": 4.5, "unit": "mL"}
